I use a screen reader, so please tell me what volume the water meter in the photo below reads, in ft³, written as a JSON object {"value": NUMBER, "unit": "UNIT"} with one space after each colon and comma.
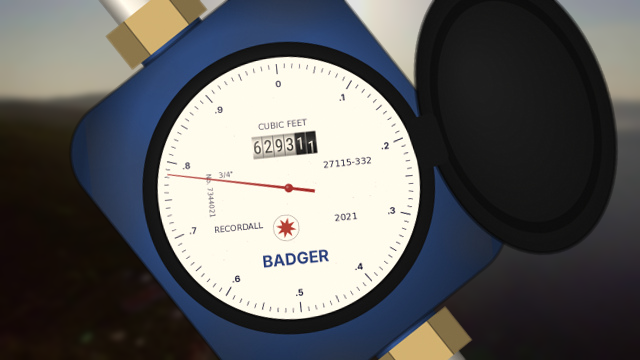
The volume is {"value": 629310.78, "unit": "ft³"}
